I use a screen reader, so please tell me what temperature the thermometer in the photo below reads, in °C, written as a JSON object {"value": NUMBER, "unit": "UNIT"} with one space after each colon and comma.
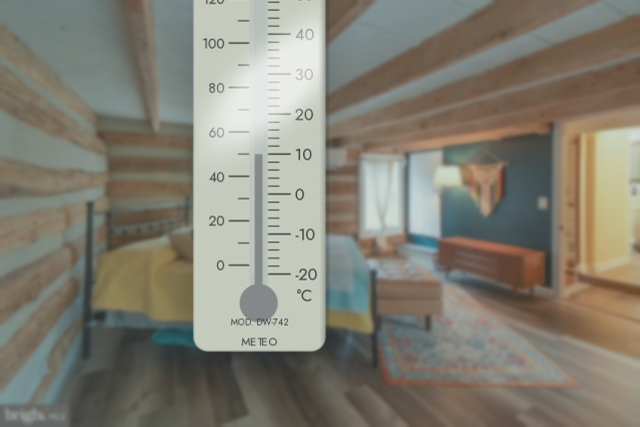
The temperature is {"value": 10, "unit": "°C"}
